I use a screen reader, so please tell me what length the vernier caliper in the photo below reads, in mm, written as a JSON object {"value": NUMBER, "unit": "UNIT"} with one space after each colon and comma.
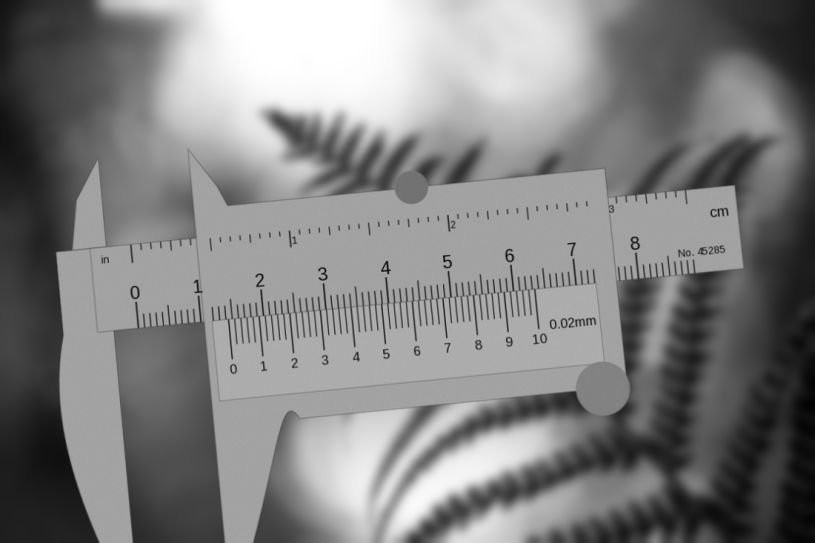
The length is {"value": 14.4, "unit": "mm"}
